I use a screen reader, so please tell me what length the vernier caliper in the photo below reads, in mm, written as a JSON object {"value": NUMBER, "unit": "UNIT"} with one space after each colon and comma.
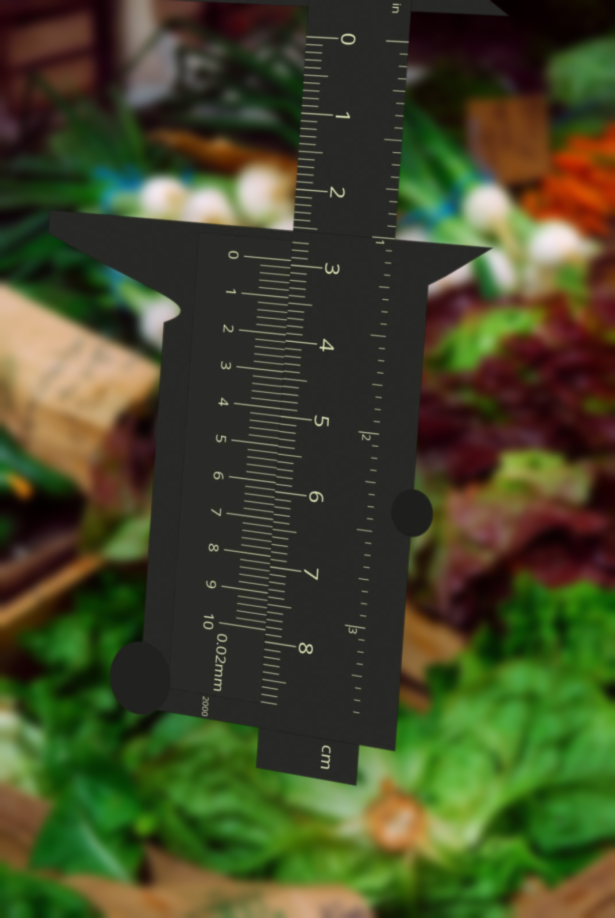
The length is {"value": 29.4, "unit": "mm"}
